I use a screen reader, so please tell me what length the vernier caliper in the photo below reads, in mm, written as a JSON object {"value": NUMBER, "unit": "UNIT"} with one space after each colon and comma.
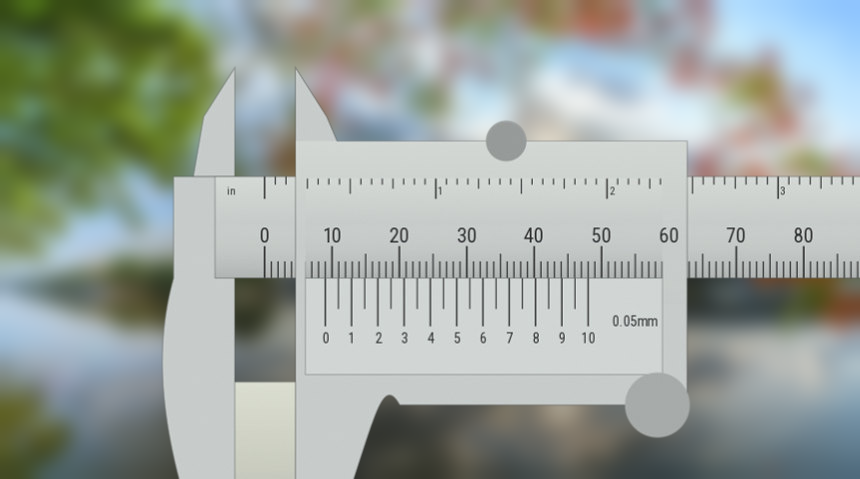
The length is {"value": 9.0, "unit": "mm"}
